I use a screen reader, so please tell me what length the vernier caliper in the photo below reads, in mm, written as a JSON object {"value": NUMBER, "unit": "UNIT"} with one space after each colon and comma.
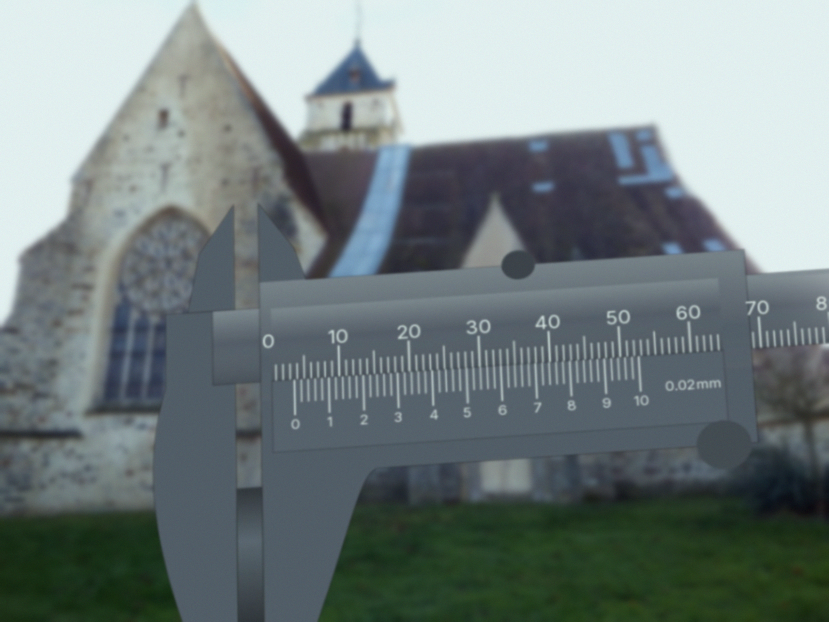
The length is {"value": 3.6, "unit": "mm"}
